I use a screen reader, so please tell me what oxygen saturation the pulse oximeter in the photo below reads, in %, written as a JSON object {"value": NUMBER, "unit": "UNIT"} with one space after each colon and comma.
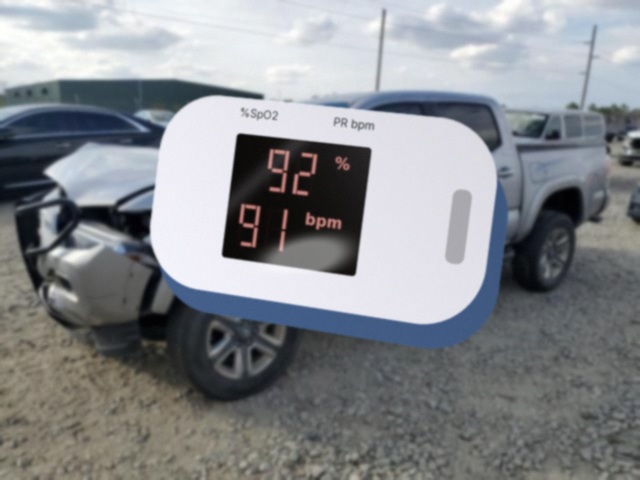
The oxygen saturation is {"value": 92, "unit": "%"}
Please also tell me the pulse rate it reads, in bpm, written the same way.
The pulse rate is {"value": 91, "unit": "bpm"}
